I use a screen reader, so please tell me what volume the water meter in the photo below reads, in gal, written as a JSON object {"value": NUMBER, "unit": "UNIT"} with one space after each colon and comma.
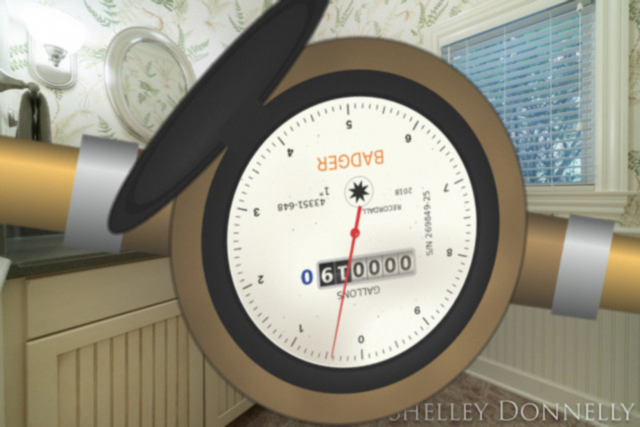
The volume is {"value": 190.4, "unit": "gal"}
